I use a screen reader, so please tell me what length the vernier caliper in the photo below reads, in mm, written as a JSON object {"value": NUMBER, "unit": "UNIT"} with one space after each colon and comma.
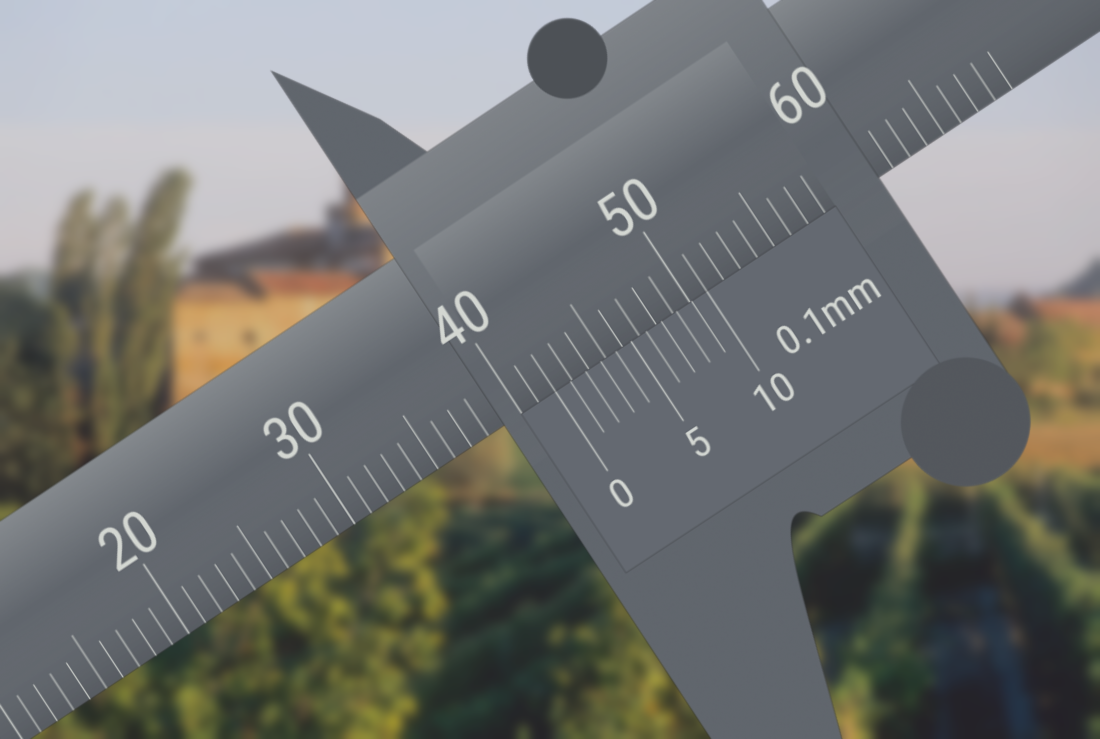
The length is {"value": 42.0, "unit": "mm"}
